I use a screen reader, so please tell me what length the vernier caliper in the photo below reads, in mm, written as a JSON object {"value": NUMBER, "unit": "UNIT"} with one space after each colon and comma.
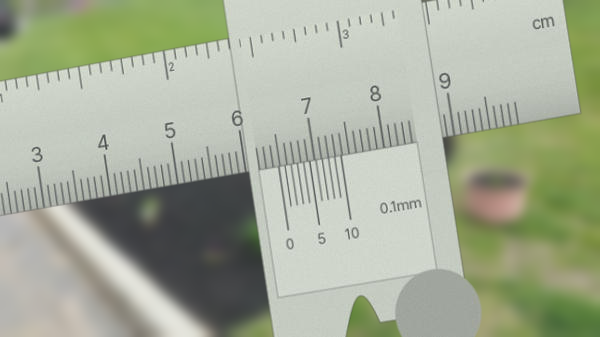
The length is {"value": 64.8, "unit": "mm"}
